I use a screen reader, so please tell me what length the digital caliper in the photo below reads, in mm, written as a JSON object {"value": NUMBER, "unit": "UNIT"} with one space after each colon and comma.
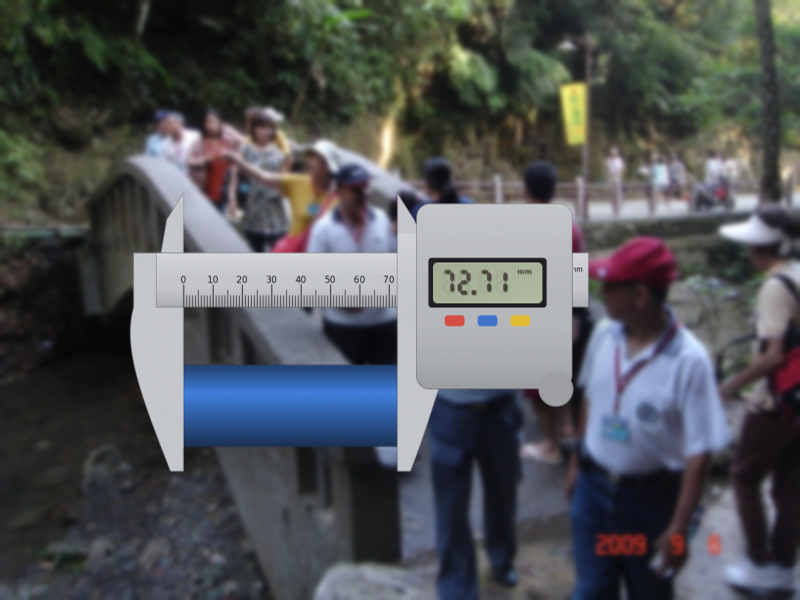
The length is {"value": 72.71, "unit": "mm"}
